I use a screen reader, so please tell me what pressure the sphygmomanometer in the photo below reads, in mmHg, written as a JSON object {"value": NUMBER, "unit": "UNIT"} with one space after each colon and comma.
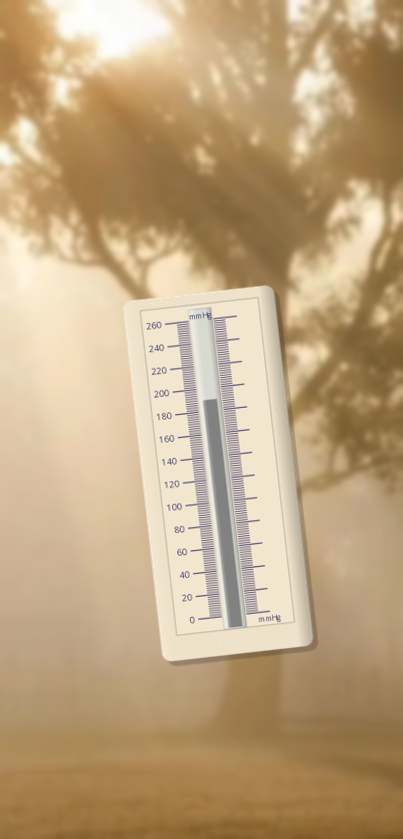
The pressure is {"value": 190, "unit": "mmHg"}
